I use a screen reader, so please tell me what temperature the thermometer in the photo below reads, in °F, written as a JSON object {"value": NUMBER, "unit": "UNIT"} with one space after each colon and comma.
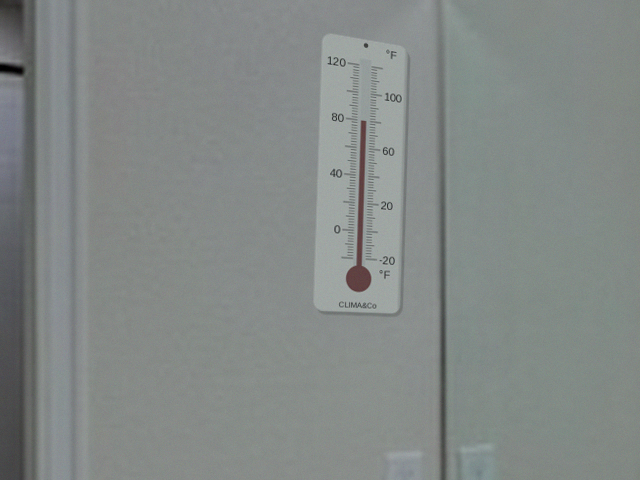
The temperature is {"value": 80, "unit": "°F"}
